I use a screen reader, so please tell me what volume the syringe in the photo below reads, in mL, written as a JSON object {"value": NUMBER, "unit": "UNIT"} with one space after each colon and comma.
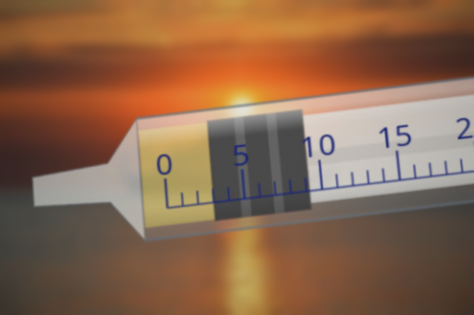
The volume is {"value": 3, "unit": "mL"}
